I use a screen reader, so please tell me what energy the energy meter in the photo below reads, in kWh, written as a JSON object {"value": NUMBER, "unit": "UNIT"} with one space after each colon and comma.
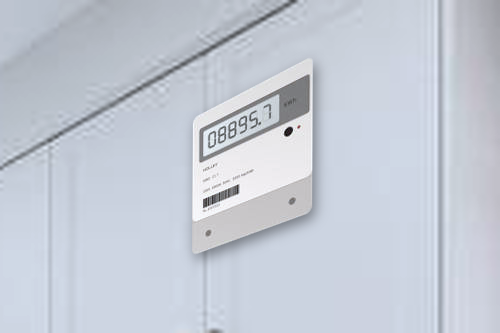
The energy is {"value": 8895.7, "unit": "kWh"}
